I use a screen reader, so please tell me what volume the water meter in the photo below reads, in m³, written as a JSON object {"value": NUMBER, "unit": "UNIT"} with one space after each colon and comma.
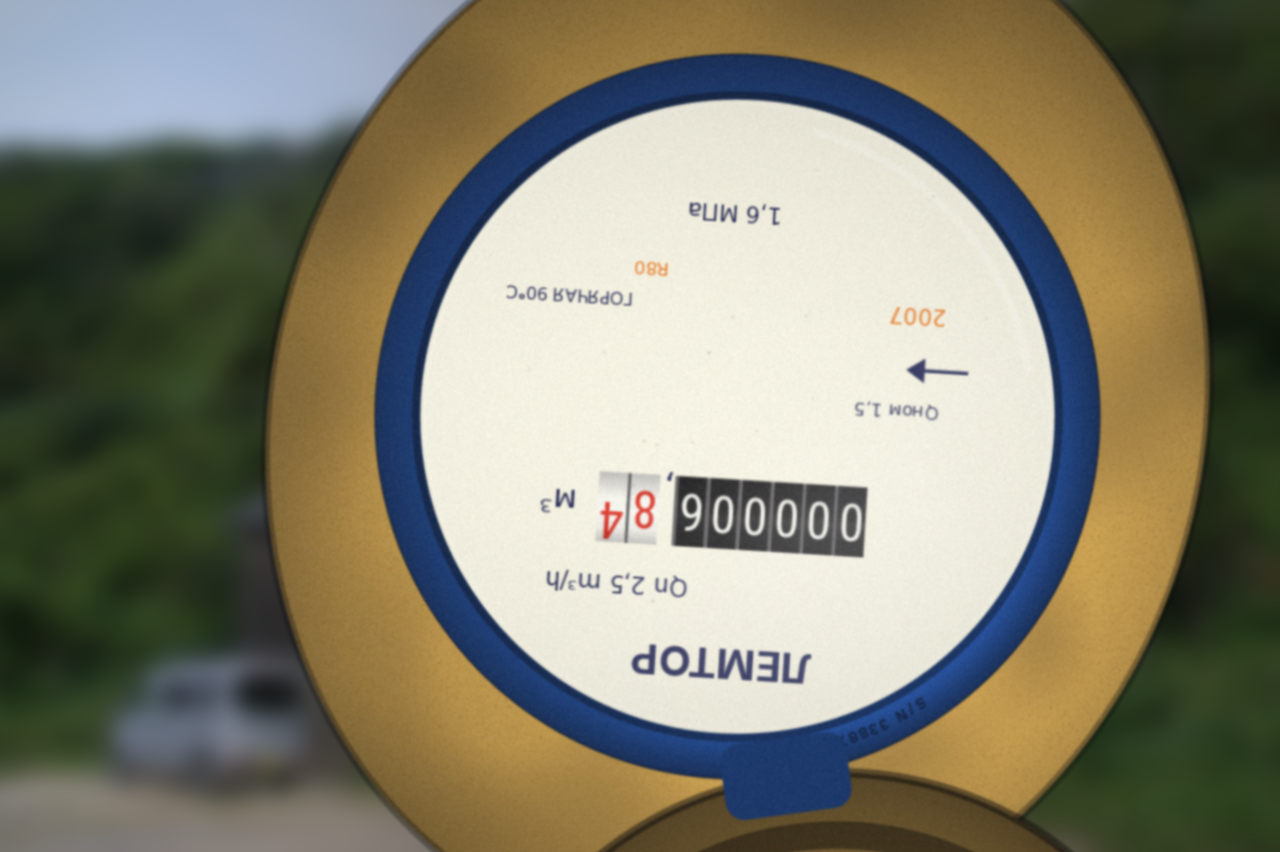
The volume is {"value": 6.84, "unit": "m³"}
